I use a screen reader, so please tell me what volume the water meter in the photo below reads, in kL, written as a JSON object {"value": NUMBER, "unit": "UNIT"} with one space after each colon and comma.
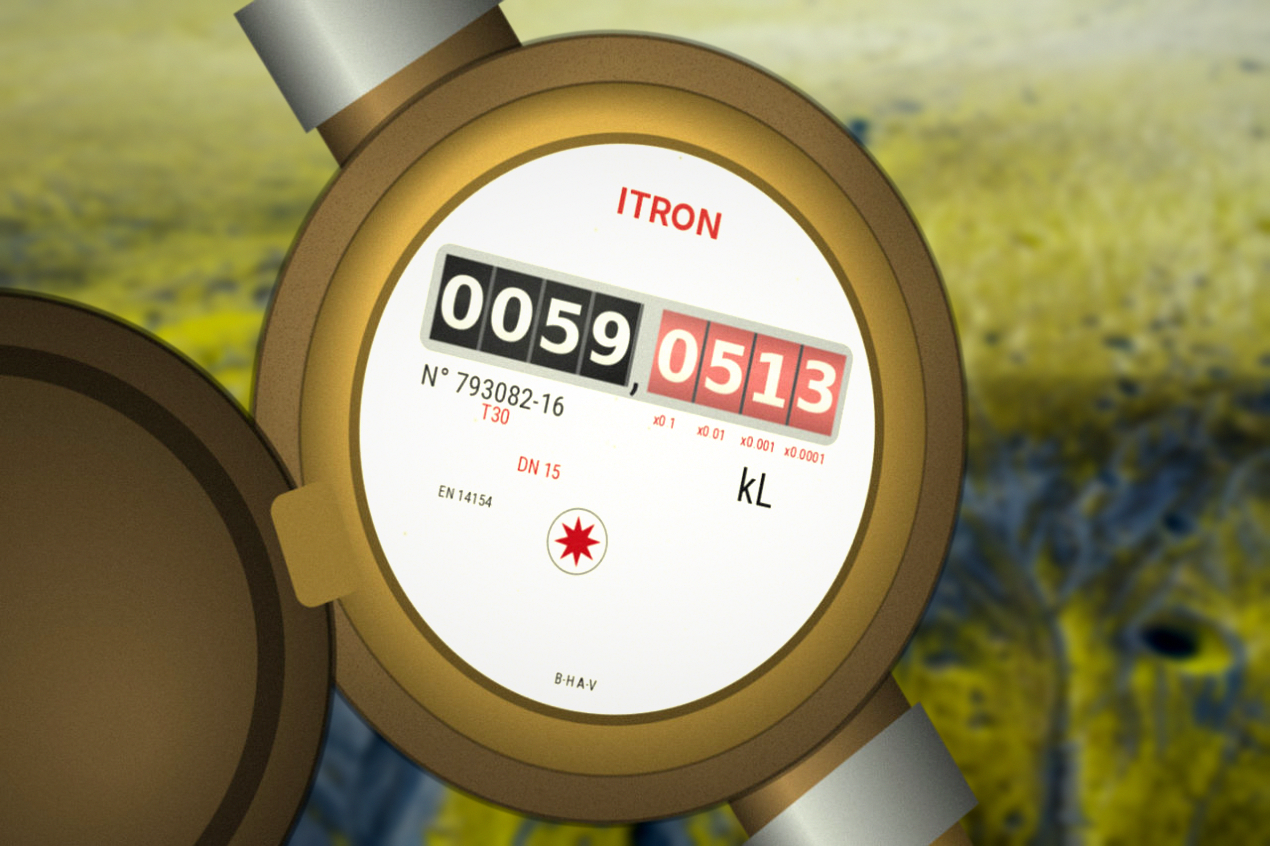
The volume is {"value": 59.0513, "unit": "kL"}
